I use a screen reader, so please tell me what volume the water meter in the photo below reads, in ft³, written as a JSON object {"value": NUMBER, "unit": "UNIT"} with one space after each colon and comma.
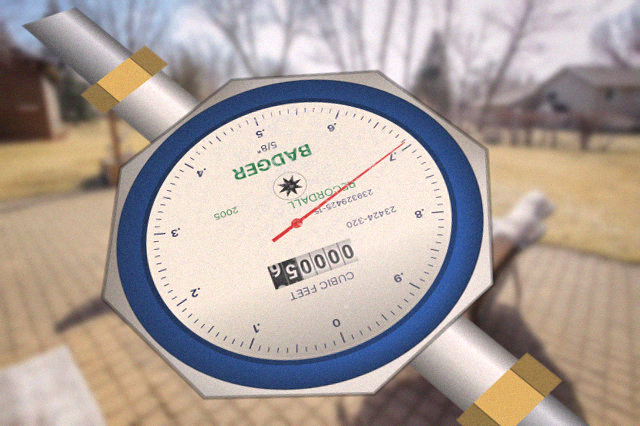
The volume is {"value": 55.69, "unit": "ft³"}
